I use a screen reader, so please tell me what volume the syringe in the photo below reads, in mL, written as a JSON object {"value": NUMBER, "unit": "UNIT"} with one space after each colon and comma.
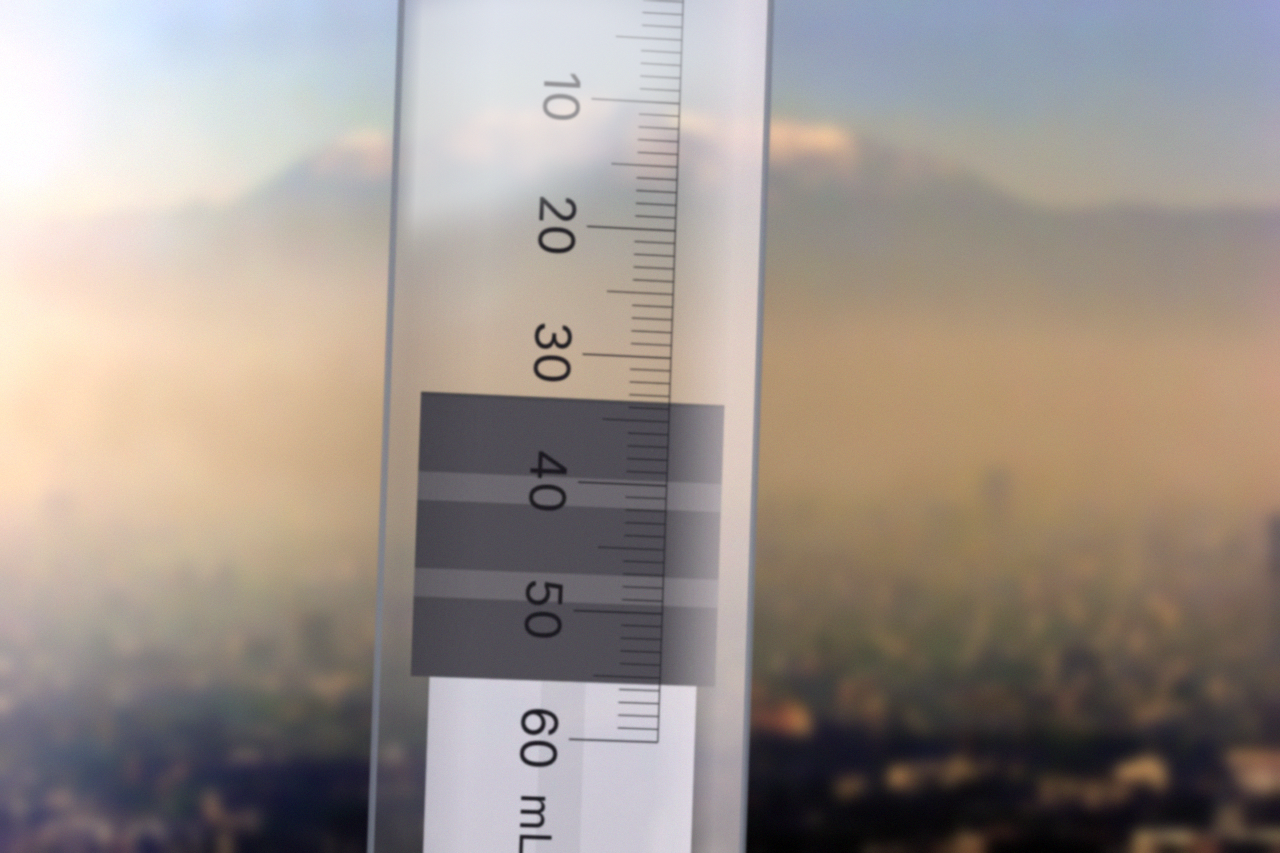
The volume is {"value": 33.5, "unit": "mL"}
